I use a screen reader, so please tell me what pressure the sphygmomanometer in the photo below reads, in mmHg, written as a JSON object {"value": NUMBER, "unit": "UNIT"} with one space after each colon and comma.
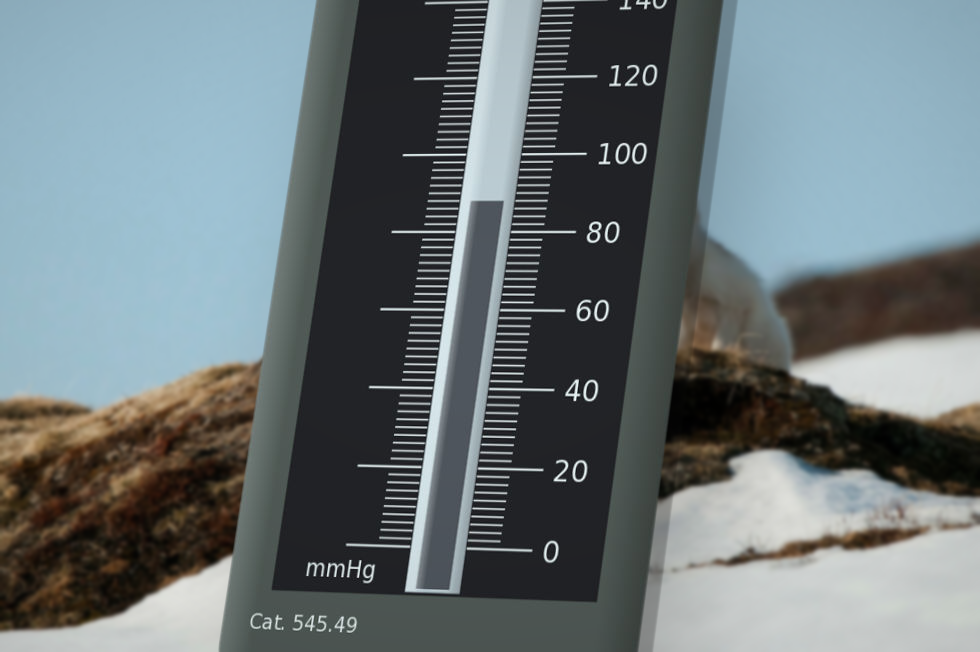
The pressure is {"value": 88, "unit": "mmHg"}
